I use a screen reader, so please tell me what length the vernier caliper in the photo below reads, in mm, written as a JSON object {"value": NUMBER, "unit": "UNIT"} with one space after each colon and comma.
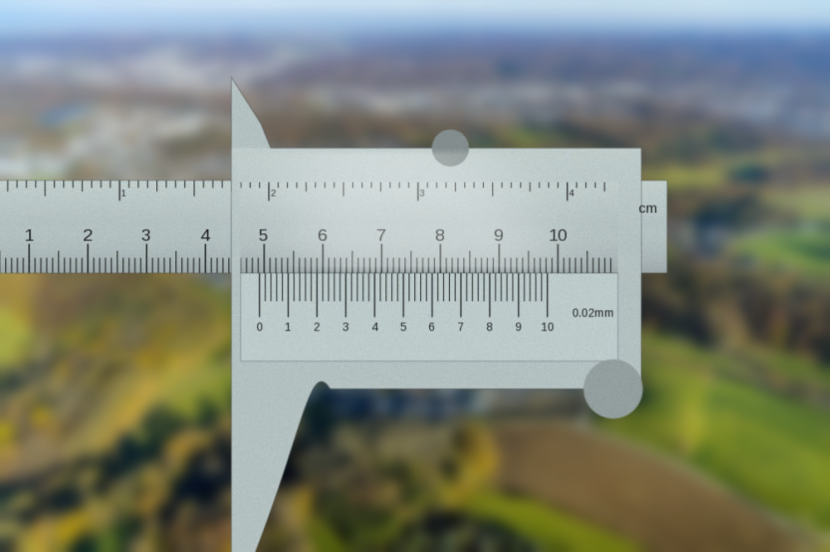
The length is {"value": 49.2, "unit": "mm"}
